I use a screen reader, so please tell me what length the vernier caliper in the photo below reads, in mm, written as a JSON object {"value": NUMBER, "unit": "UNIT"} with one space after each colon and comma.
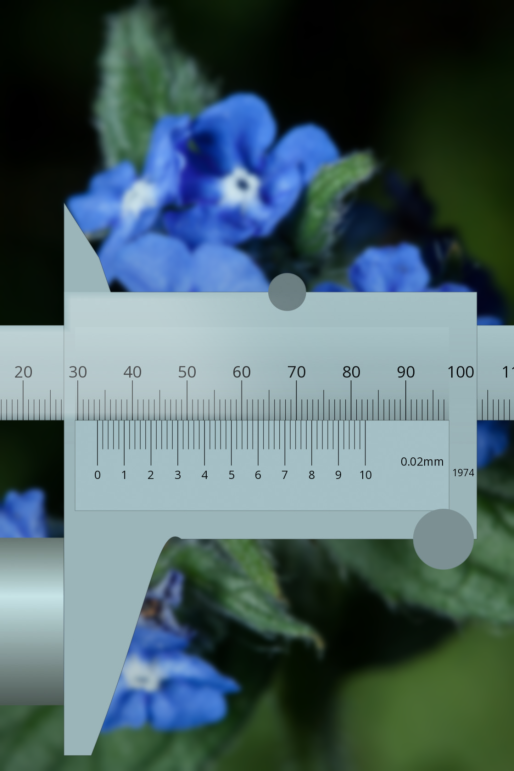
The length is {"value": 33.6, "unit": "mm"}
